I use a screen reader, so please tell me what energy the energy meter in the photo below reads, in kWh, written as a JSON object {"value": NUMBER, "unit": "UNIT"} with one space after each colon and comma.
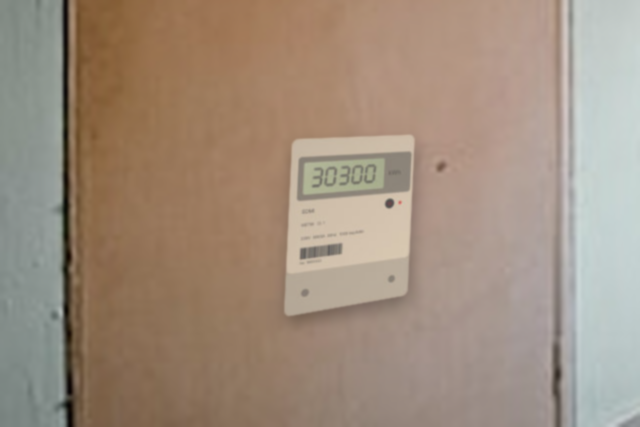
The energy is {"value": 30300, "unit": "kWh"}
